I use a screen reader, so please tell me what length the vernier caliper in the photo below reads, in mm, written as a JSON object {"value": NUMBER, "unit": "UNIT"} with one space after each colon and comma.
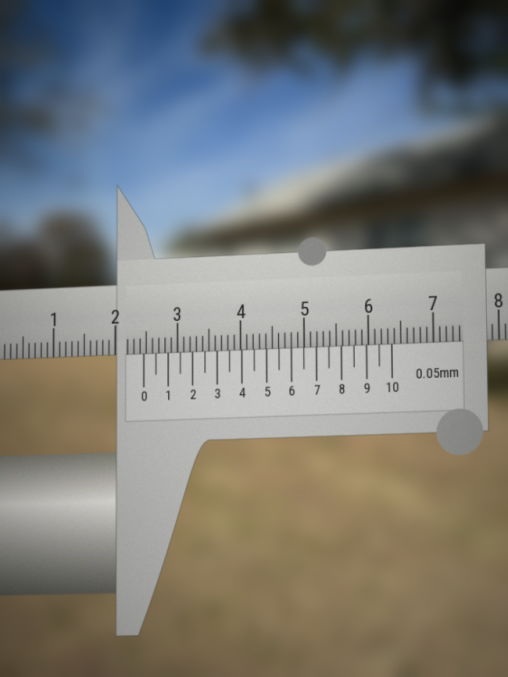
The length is {"value": 24.6, "unit": "mm"}
